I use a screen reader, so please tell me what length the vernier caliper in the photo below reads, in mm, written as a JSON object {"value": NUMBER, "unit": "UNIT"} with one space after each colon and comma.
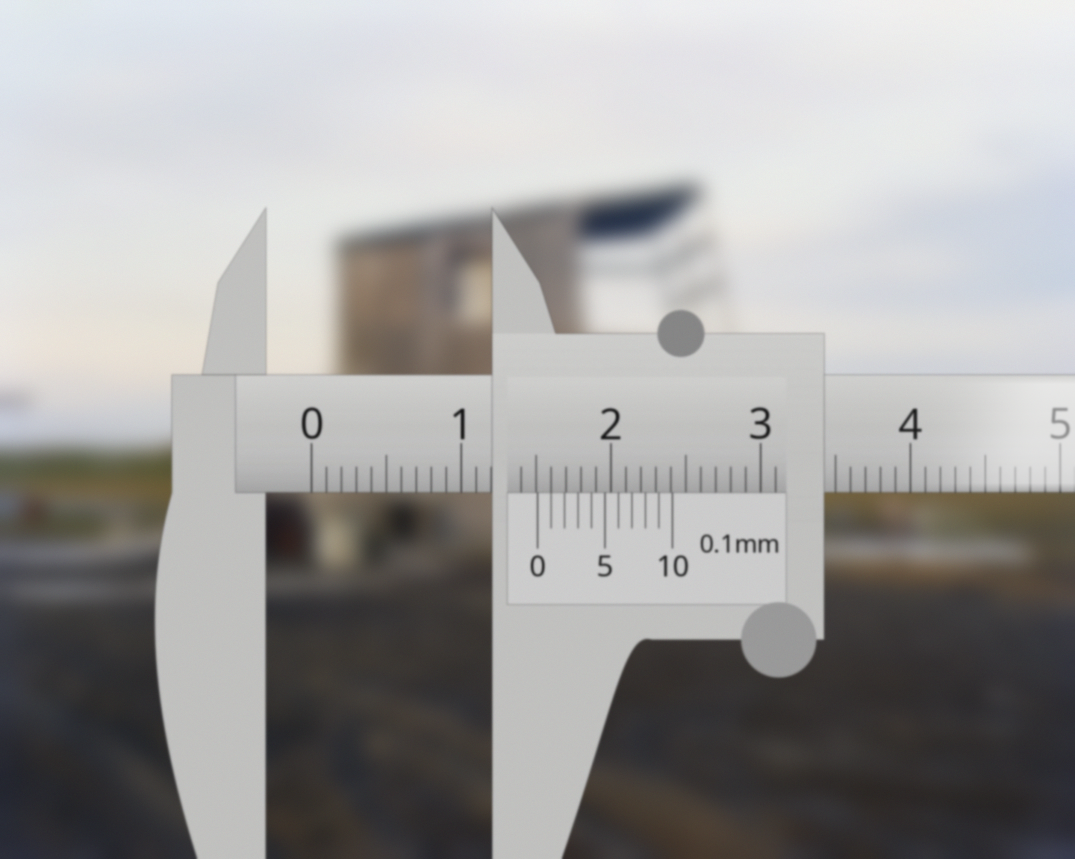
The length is {"value": 15.1, "unit": "mm"}
